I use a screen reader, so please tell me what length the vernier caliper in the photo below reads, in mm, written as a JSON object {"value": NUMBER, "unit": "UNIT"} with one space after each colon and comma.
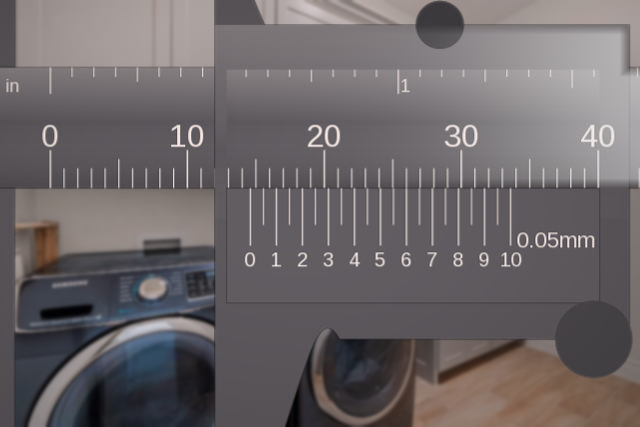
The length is {"value": 14.6, "unit": "mm"}
